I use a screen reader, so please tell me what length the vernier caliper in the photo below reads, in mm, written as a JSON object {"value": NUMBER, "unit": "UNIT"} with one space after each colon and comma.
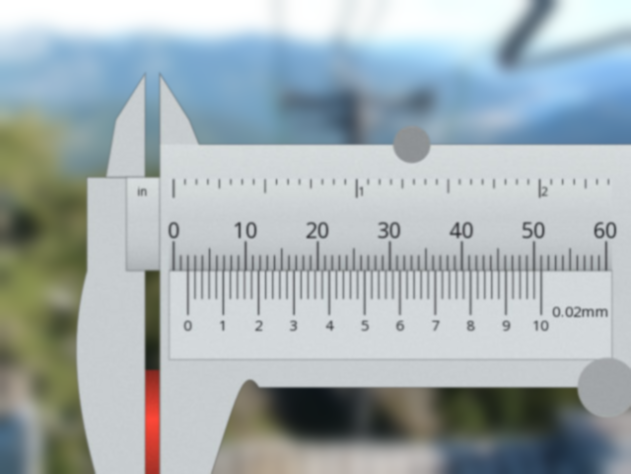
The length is {"value": 2.0, "unit": "mm"}
